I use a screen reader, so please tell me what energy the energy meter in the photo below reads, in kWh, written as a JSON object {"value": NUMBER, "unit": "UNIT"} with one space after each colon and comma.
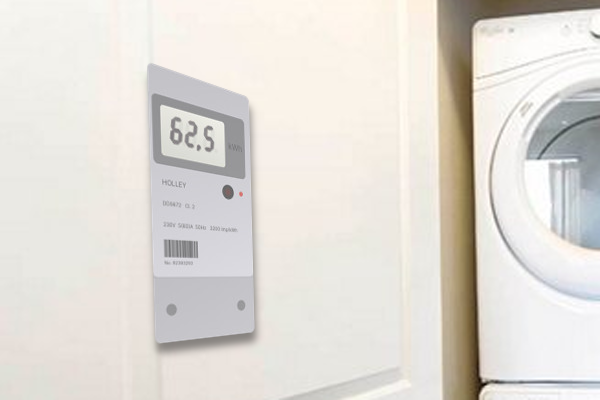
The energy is {"value": 62.5, "unit": "kWh"}
